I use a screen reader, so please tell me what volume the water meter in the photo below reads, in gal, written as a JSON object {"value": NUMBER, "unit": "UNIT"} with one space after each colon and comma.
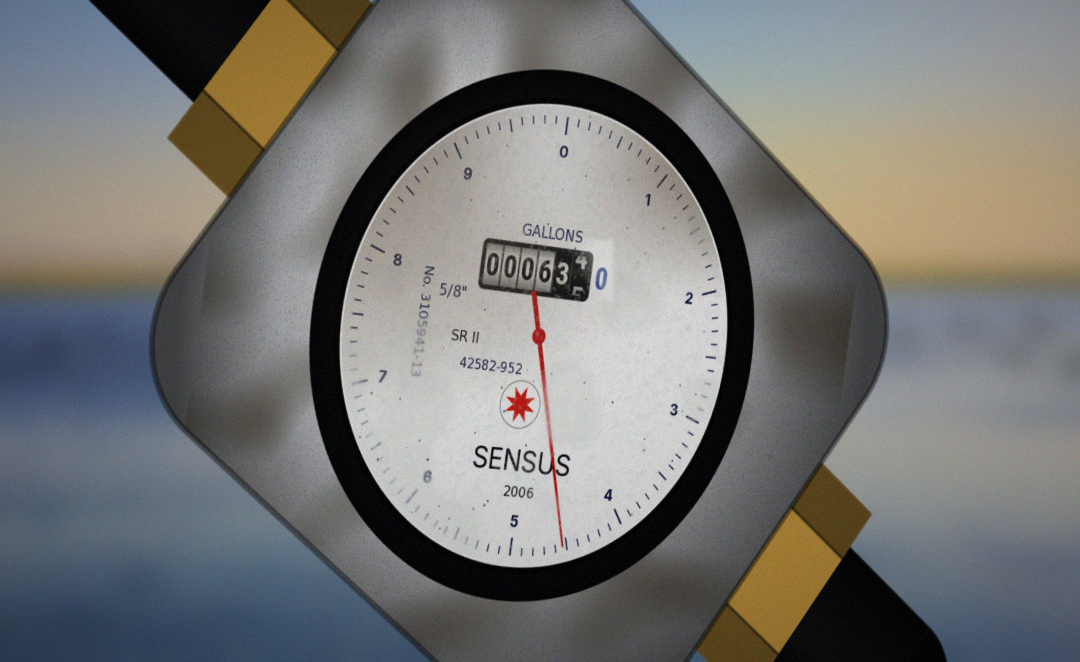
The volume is {"value": 6344.5, "unit": "gal"}
